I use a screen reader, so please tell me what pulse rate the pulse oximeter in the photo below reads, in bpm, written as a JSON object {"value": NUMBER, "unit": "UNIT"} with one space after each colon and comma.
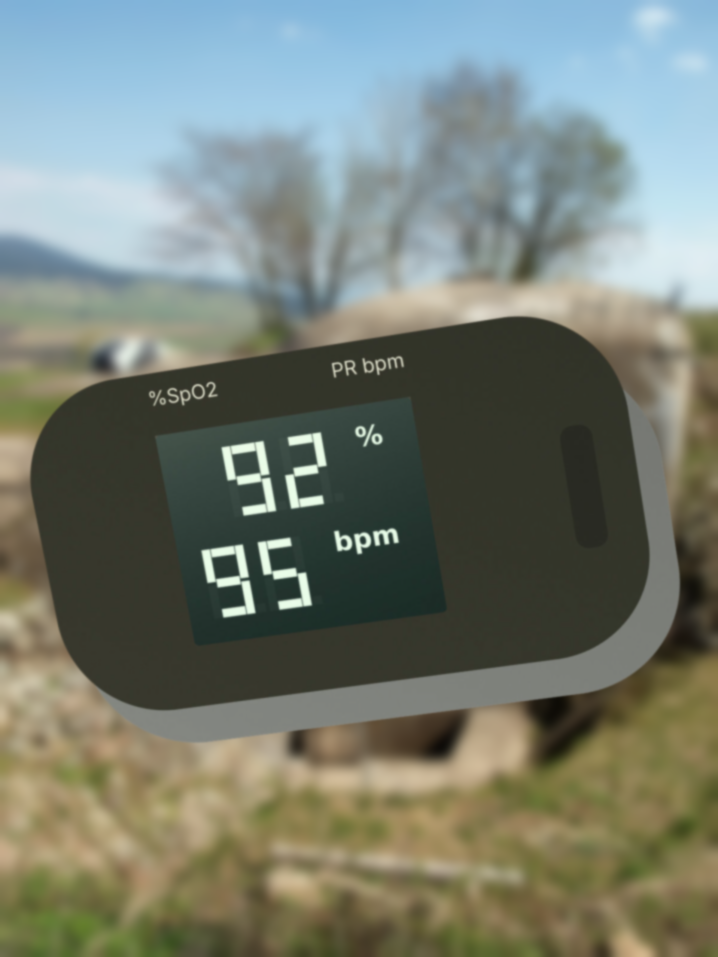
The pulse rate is {"value": 95, "unit": "bpm"}
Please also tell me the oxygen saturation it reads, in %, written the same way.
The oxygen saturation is {"value": 92, "unit": "%"}
